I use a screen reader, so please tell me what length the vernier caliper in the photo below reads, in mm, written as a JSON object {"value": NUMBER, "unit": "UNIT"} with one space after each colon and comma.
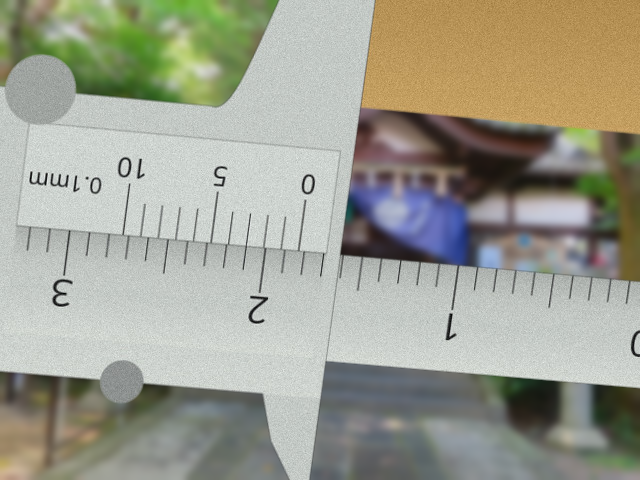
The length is {"value": 18.3, "unit": "mm"}
